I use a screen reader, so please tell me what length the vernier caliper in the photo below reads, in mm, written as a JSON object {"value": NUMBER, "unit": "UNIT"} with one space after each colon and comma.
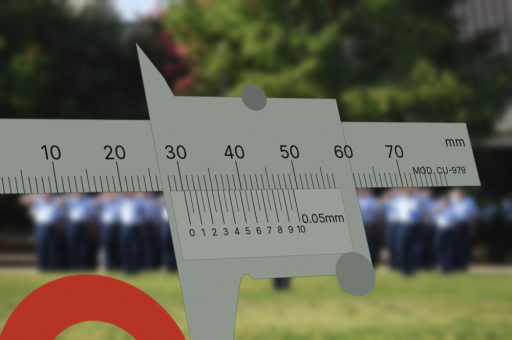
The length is {"value": 30.2, "unit": "mm"}
